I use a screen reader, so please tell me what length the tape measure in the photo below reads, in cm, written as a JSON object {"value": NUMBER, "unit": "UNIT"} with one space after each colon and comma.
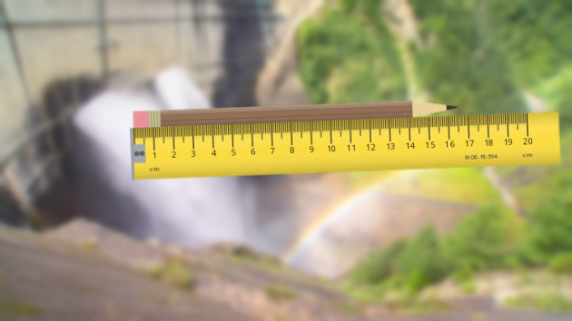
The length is {"value": 16.5, "unit": "cm"}
